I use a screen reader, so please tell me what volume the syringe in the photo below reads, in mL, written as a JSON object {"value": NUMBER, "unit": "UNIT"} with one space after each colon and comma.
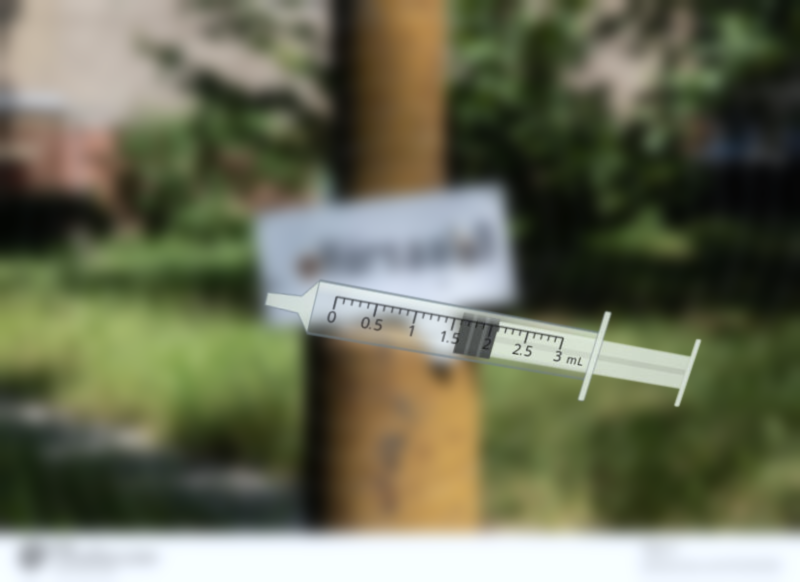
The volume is {"value": 1.6, "unit": "mL"}
